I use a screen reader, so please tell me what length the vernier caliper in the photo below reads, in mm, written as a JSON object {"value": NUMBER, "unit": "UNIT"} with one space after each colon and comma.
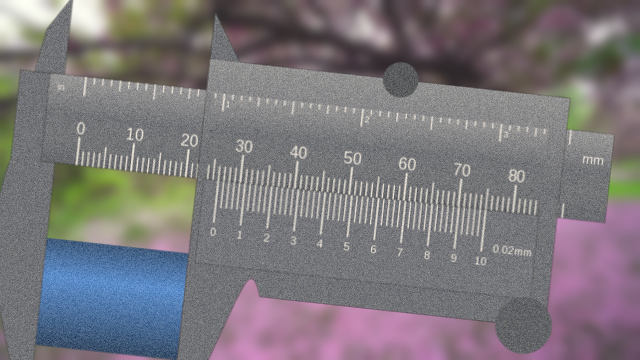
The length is {"value": 26.0, "unit": "mm"}
